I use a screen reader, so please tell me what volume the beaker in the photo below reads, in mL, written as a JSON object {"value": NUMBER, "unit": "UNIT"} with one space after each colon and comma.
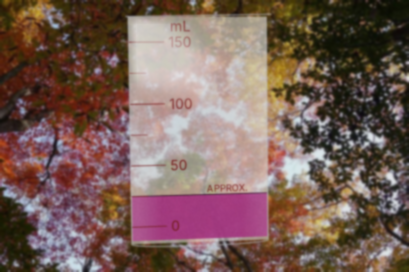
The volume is {"value": 25, "unit": "mL"}
